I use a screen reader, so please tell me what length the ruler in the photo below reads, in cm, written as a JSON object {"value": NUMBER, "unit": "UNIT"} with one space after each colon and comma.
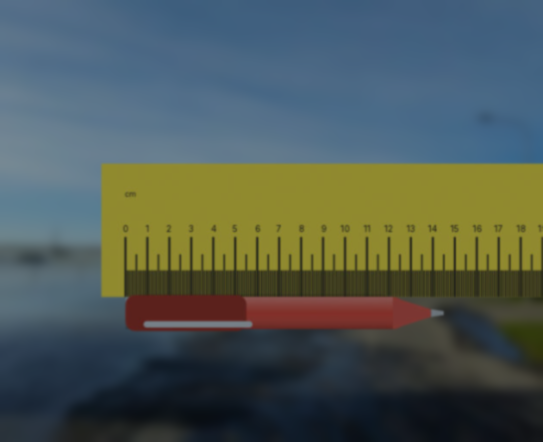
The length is {"value": 14.5, "unit": "cm"}
